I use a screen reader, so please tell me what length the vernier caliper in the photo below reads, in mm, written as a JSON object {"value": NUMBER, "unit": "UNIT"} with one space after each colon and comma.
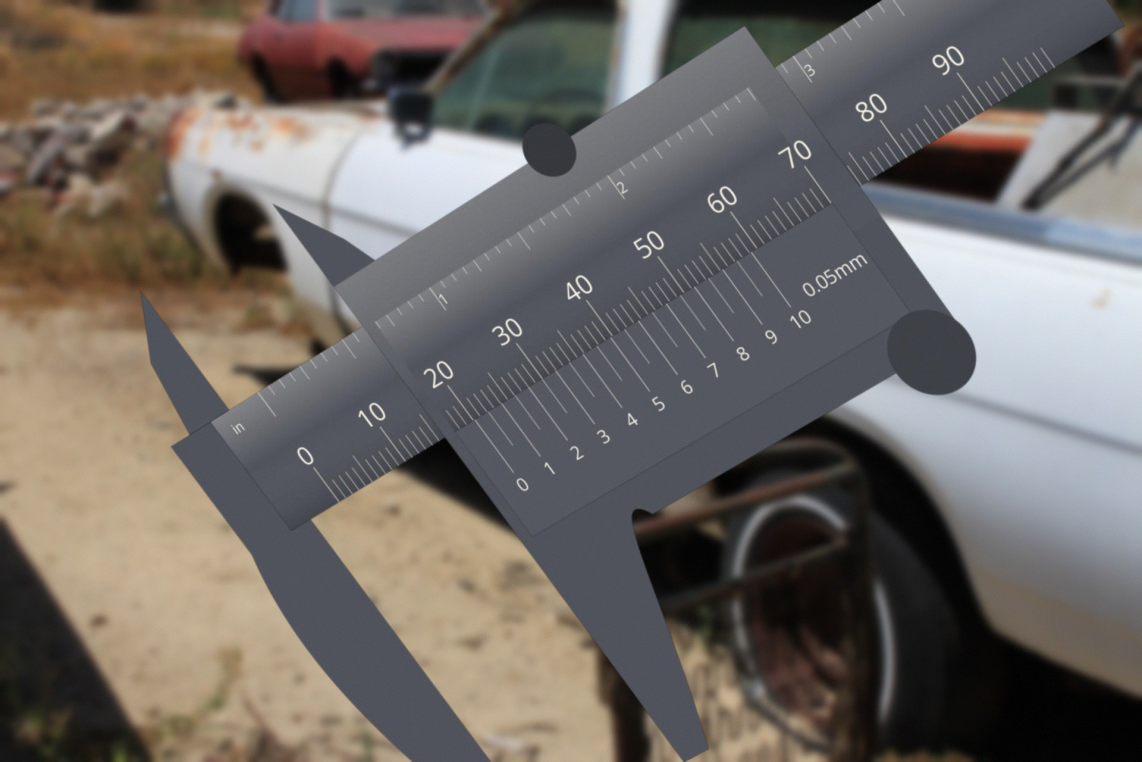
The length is {"value": 20.2, "unit": "mm"}
